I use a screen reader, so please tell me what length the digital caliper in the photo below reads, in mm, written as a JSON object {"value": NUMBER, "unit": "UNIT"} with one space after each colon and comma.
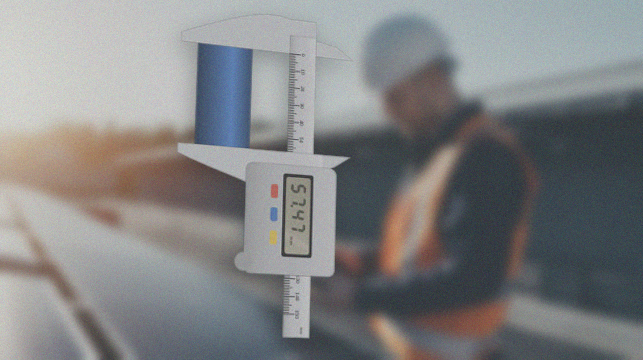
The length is {"value": 57.47, "unit": "mm"}
